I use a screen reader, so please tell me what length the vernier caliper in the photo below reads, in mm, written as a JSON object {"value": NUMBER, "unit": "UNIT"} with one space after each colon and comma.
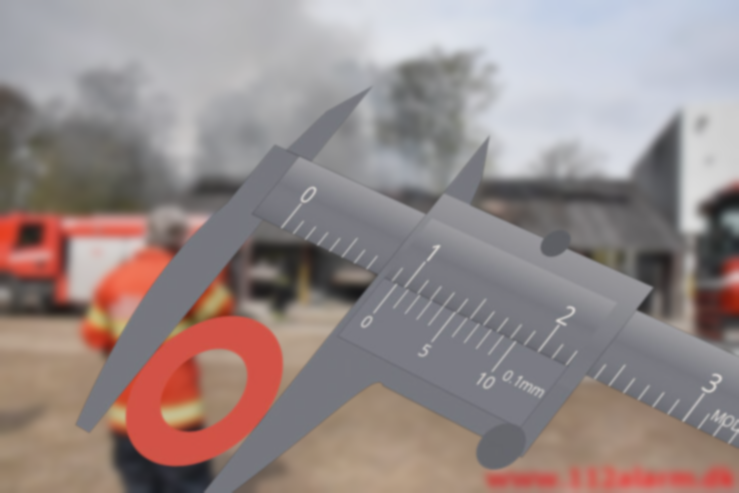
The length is {"value": 9.4, "unit": "mm"}
